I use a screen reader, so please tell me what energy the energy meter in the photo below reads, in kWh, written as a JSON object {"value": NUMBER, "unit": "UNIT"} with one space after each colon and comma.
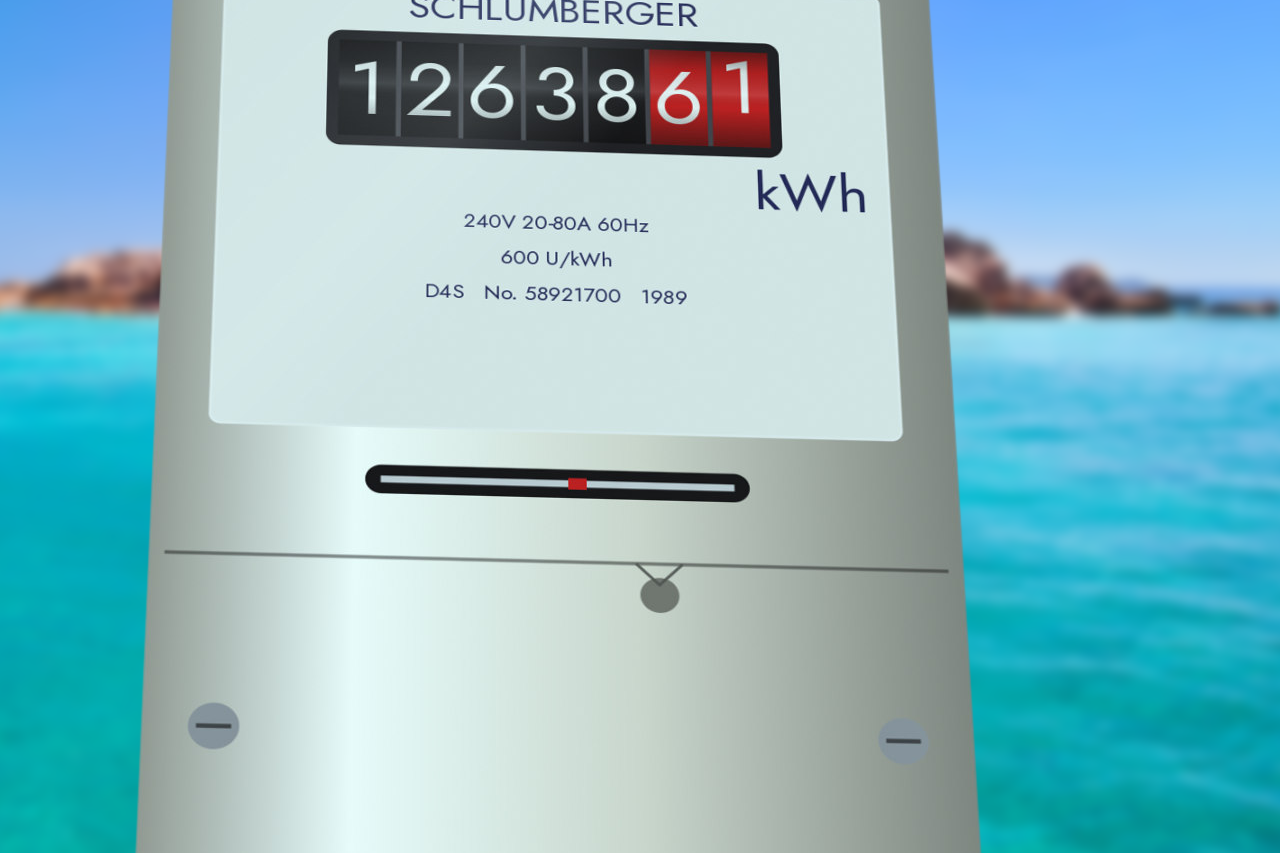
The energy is {"value": 12638.61, "unit": "kWh"}
